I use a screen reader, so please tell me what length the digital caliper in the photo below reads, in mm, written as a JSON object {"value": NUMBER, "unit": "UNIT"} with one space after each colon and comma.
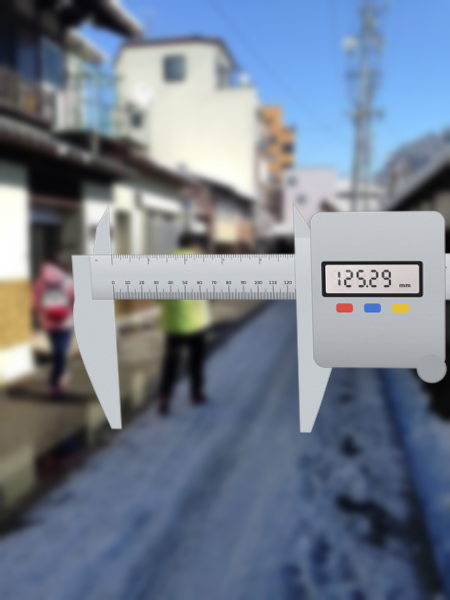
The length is {"value": 125.29, "unit": "mm"}
